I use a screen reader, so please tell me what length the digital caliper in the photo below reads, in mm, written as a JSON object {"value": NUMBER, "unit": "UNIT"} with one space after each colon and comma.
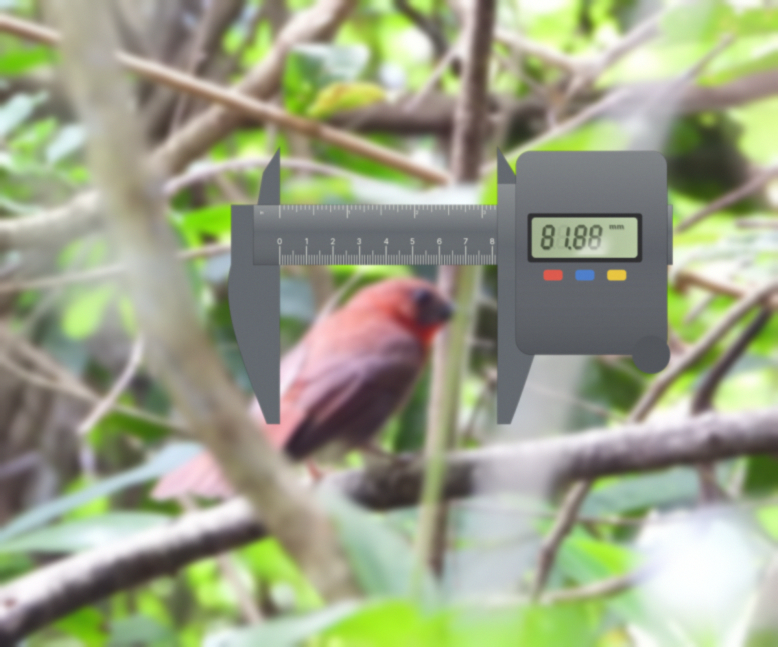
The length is {"value": 81.88, "unit": "mm"}
